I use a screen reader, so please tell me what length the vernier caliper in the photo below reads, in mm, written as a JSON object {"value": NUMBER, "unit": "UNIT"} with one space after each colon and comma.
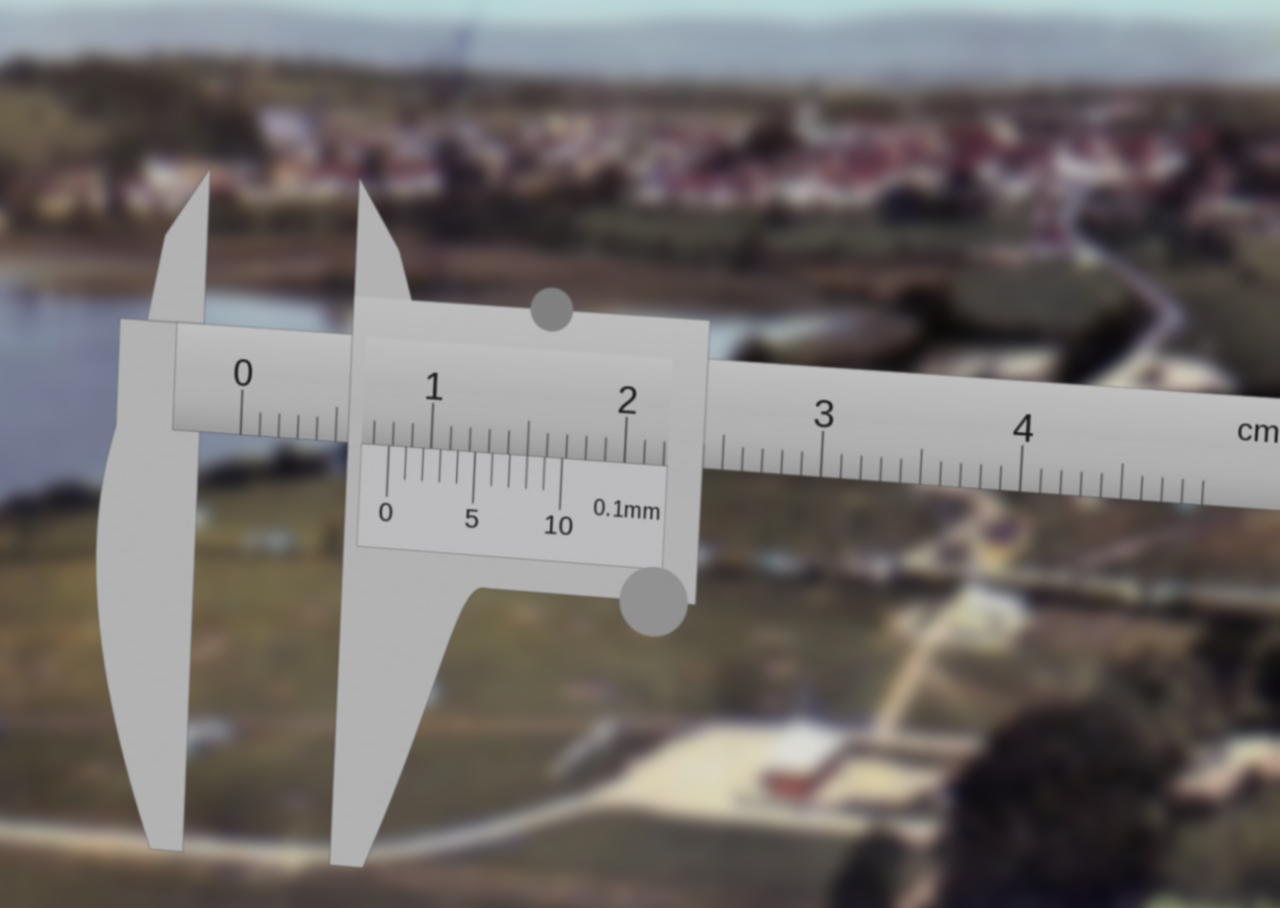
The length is {"value": 7.8, "unit": "mm"}
